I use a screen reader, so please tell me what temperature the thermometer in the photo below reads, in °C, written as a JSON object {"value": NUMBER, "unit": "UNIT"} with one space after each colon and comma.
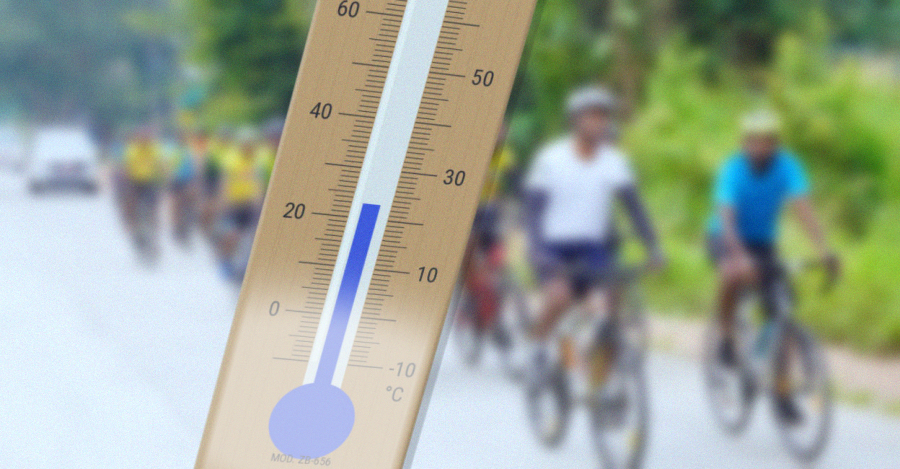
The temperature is {"value": 23, "unit": "°C"}
